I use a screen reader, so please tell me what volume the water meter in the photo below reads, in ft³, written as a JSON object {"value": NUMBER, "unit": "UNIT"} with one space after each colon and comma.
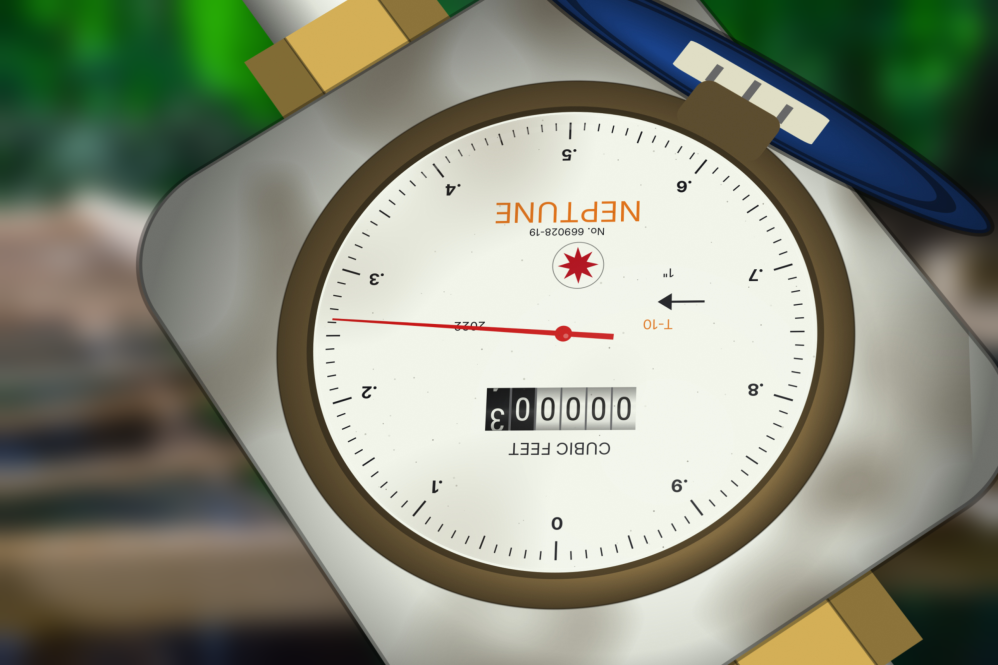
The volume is {"value": 3.26, "unit": "ft³"}
